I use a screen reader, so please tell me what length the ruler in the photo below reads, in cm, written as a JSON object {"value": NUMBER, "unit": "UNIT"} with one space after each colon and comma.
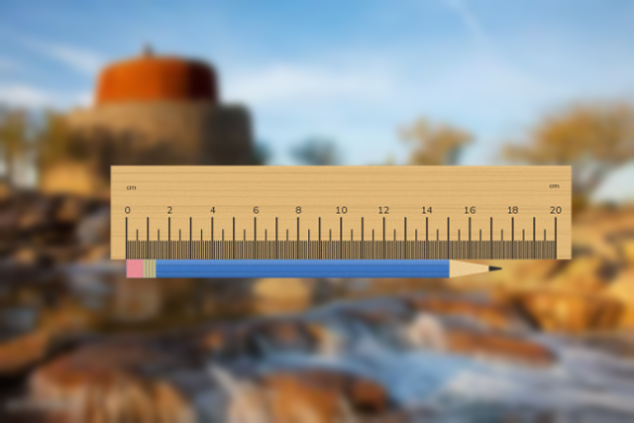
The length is {"value": 17.5, "unit": "cm"}
